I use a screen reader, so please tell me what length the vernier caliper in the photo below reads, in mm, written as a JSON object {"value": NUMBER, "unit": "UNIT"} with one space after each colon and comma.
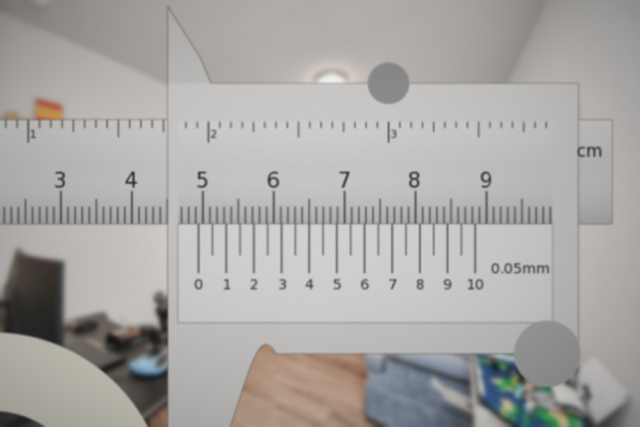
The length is {"value": 49.4, "unit": "mm"}
